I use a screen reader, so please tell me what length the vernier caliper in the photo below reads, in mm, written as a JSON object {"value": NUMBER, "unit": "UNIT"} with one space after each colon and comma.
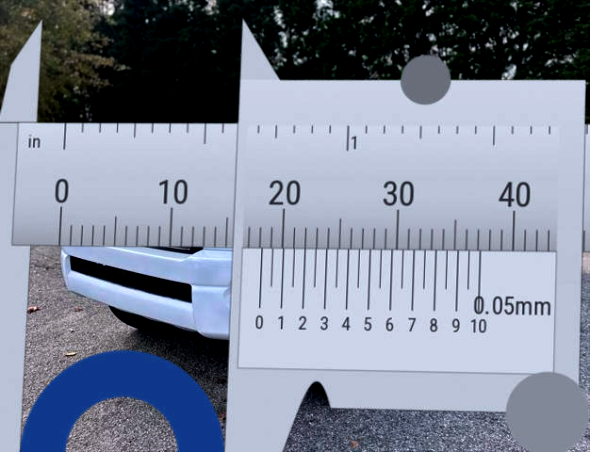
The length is {"value": 18.2, "unit": "mm"}
